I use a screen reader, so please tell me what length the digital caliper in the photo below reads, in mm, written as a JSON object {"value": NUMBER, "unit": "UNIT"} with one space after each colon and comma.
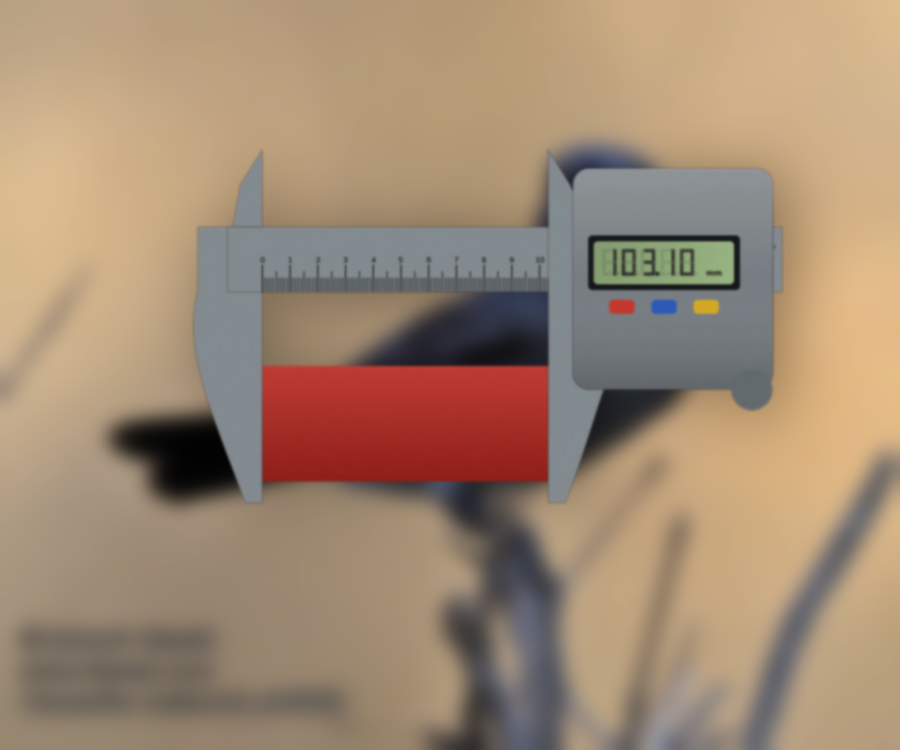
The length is {"value": 103.10, "unit": "mm"}
